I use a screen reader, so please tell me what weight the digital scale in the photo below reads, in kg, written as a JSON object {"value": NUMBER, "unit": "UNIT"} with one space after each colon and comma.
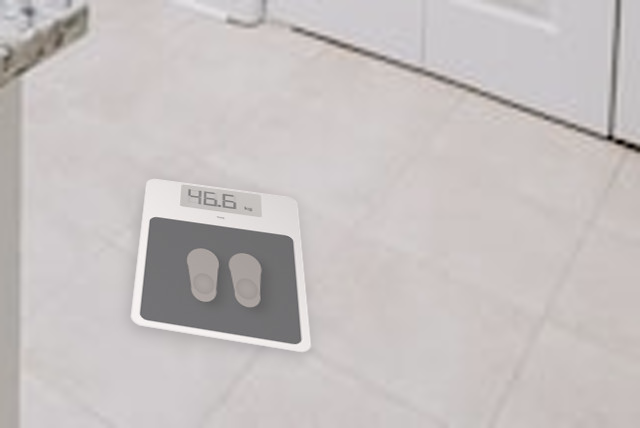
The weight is {"value": 46.6, "unit": "kg"}
